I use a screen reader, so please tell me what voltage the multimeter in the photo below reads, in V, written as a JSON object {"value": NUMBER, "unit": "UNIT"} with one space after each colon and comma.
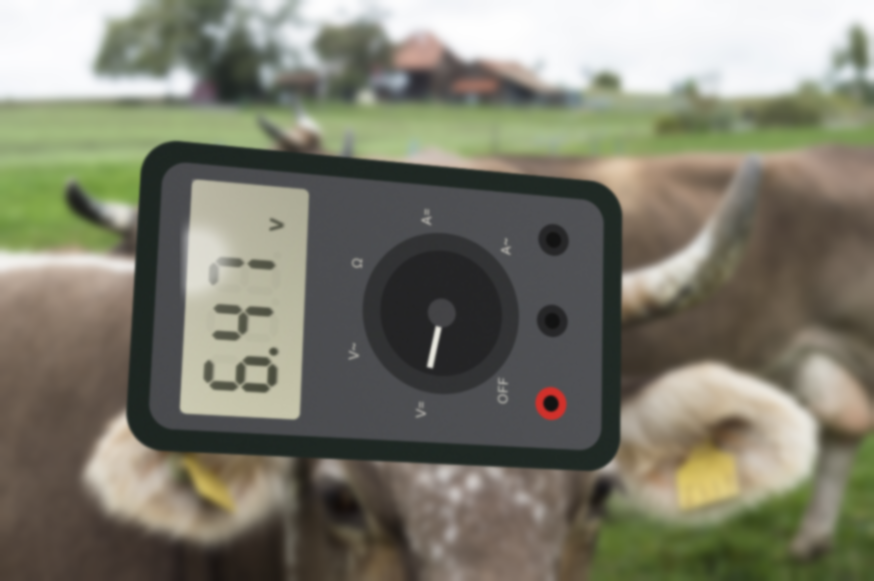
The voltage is {"value": 6.47, "unit": "V"}
